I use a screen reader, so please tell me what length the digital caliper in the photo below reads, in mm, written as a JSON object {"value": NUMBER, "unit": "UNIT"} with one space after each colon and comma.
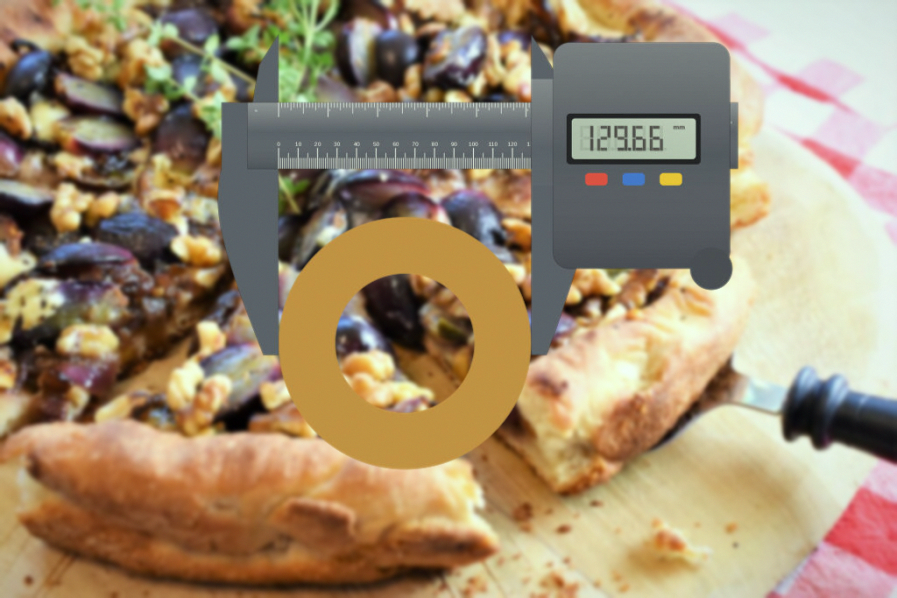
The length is {"value": 129.66, "unit": "mm"}
